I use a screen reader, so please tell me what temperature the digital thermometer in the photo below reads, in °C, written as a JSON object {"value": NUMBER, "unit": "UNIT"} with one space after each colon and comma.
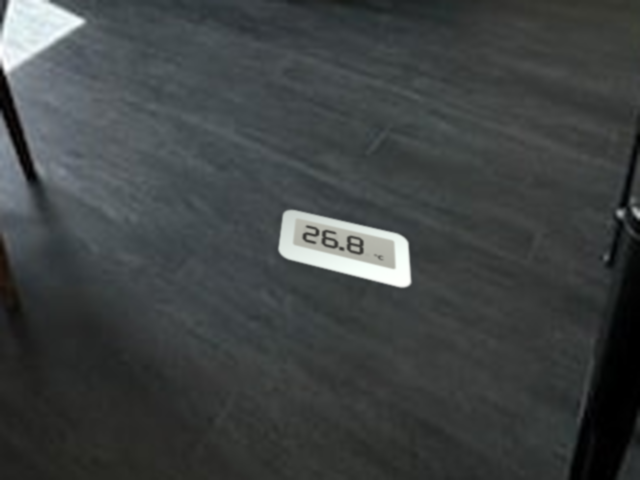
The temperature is {"value": 26.8, "unit": "°C"}
